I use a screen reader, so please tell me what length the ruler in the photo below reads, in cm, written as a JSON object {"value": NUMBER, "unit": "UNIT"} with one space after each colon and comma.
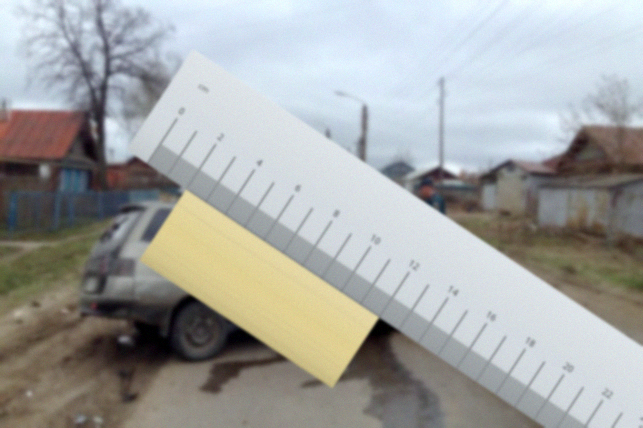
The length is {"value": 10, "unit": "cm"}
